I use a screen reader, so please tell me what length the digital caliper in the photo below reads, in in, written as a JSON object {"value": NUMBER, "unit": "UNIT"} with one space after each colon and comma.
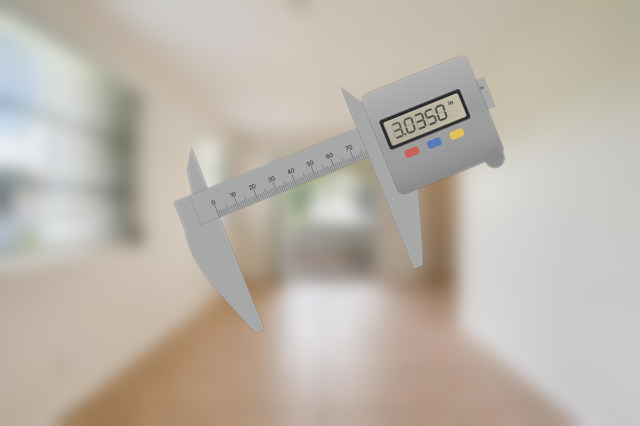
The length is {"value": 3.0350, "unit": "in"}
